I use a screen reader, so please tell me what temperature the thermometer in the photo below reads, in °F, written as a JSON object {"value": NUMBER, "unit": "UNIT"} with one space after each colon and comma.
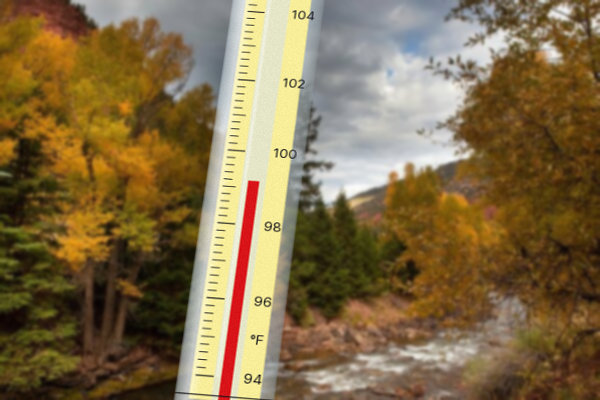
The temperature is {"value": 99.2, "unit": "°F"}
